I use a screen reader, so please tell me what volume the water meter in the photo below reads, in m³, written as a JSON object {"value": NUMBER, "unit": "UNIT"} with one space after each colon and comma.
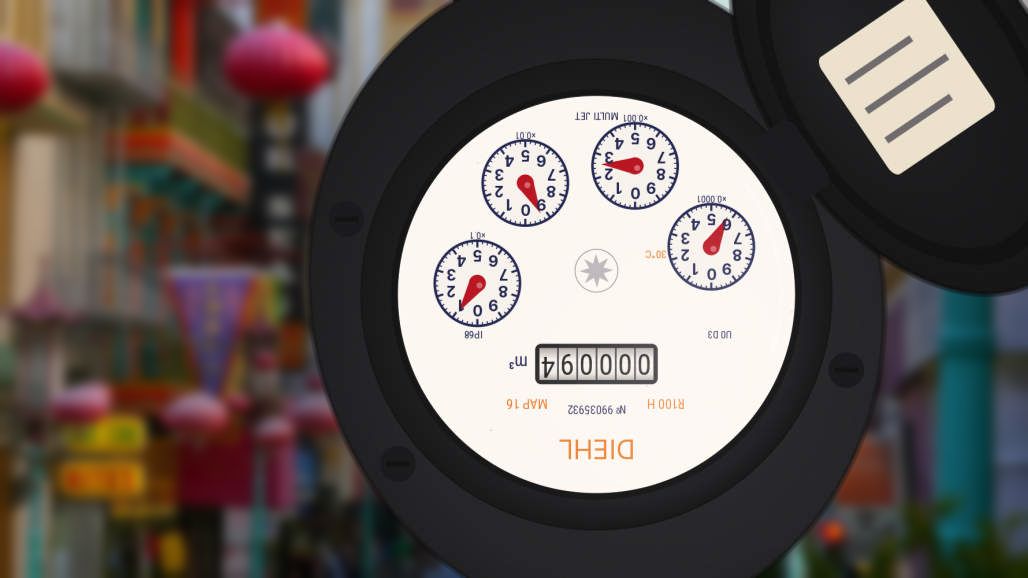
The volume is {"value": 94.0925, "unit": "m³"}
